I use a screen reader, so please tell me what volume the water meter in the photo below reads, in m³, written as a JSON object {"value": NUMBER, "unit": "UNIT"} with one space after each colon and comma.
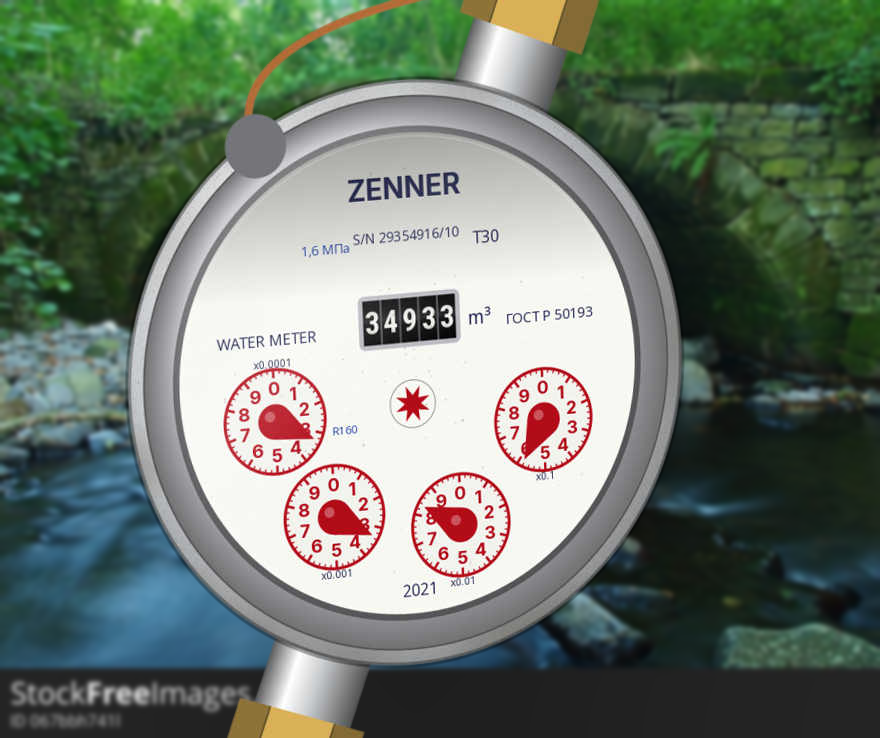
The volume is {"value": 34933.5833, "unit": "m³"}
